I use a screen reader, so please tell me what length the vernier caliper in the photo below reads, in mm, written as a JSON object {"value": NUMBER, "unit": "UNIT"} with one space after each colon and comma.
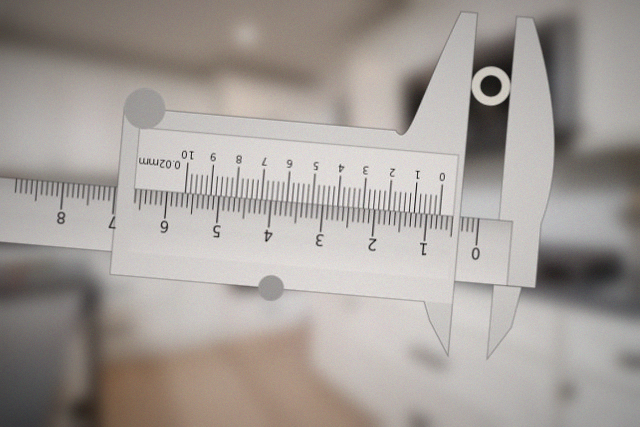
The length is {"value": 7.5, "unit": "mm"}
